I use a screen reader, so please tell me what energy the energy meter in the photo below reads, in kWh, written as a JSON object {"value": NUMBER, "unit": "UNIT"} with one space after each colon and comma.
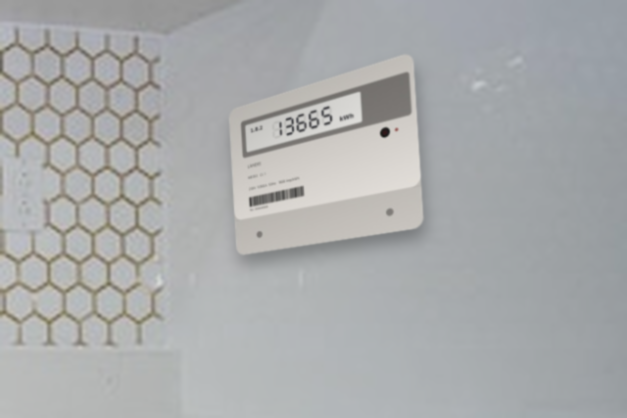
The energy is {"value": 13665, "unit": "kWh"}
